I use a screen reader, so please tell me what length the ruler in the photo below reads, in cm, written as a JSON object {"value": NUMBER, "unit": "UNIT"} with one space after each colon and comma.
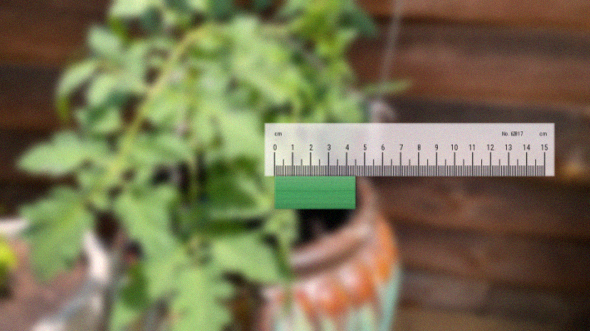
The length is {"value": 4.5, "unit": "cm"}
